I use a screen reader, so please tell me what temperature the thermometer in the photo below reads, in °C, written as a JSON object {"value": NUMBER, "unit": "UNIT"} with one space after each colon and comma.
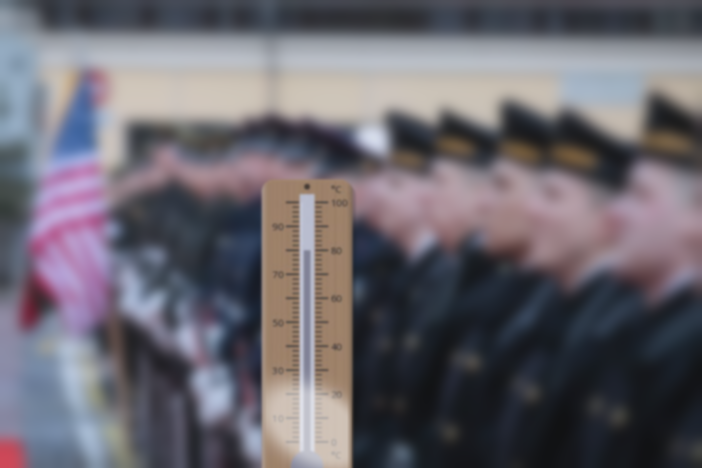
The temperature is {"value": 80, "unit": "°C"}
